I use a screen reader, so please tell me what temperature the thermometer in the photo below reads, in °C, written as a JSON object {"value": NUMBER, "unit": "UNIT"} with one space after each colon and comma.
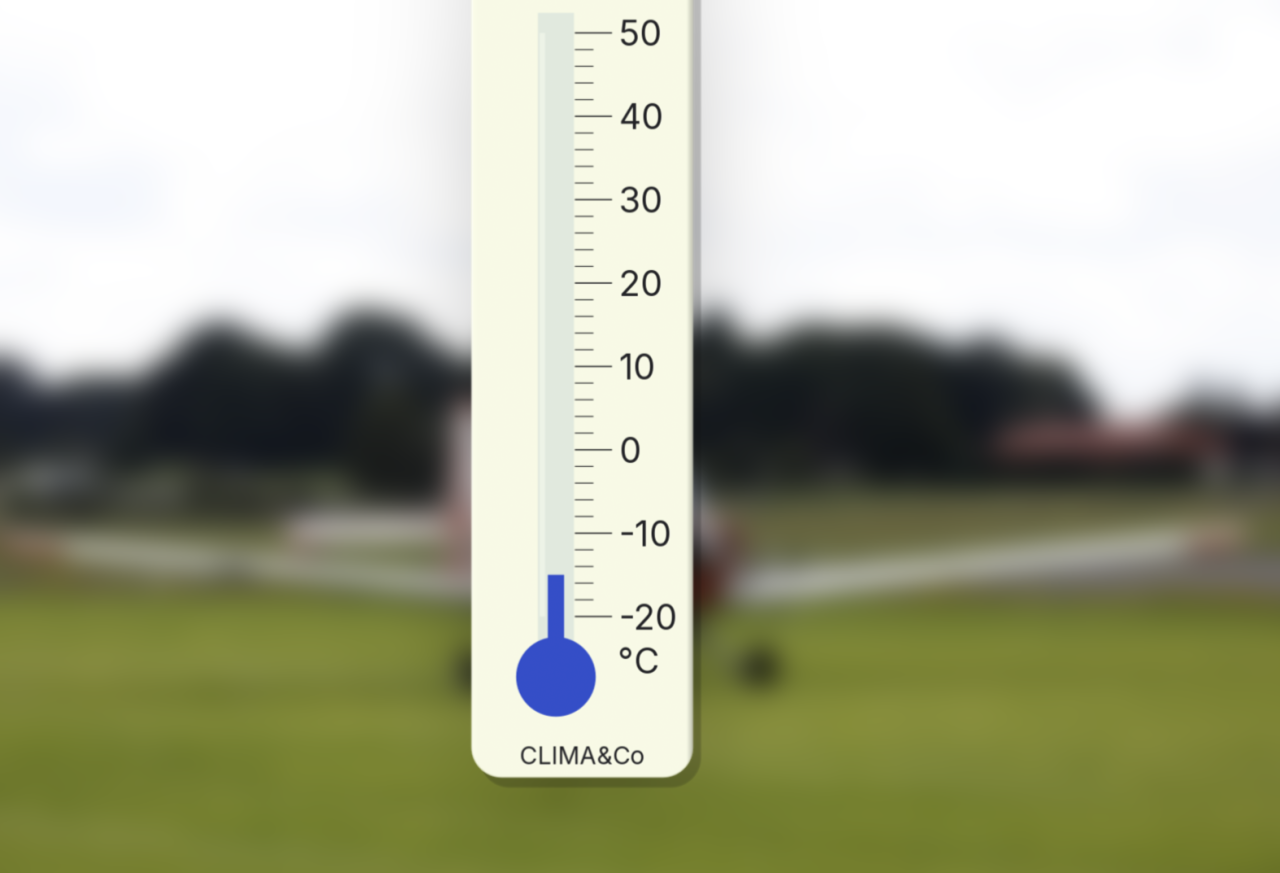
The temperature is {"value": -15, "unit": "°C"}
